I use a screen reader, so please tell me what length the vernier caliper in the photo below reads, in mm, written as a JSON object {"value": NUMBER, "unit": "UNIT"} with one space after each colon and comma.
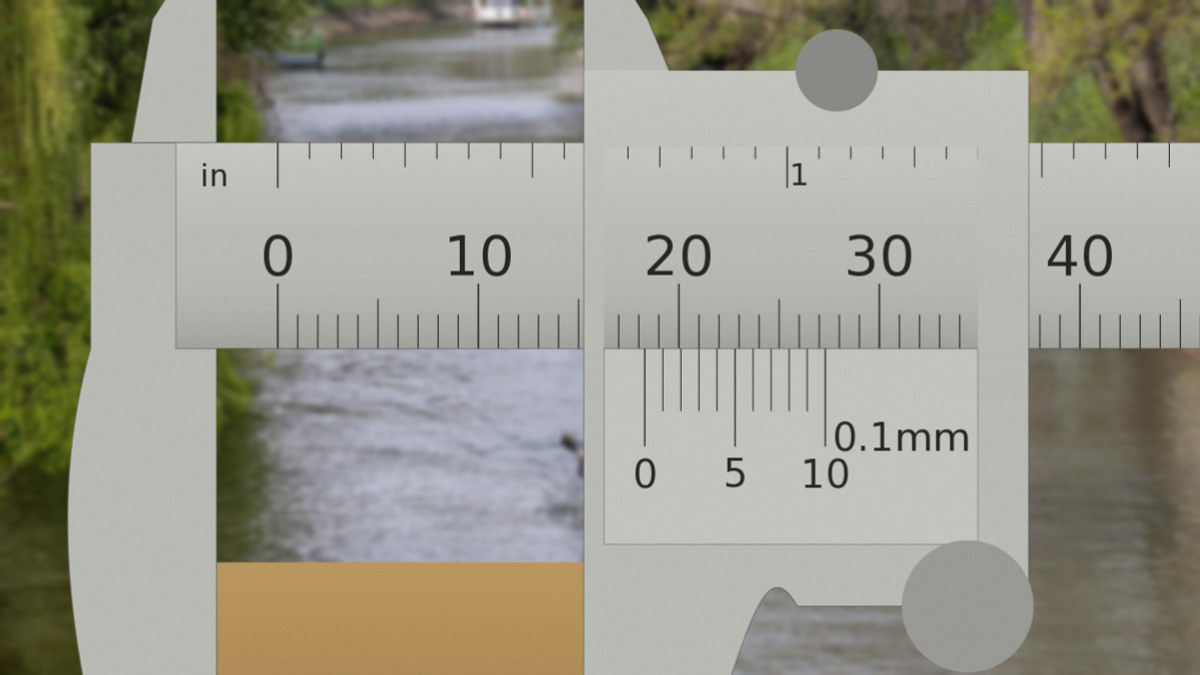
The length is {"value": 18.3, "unit": "mm"}
